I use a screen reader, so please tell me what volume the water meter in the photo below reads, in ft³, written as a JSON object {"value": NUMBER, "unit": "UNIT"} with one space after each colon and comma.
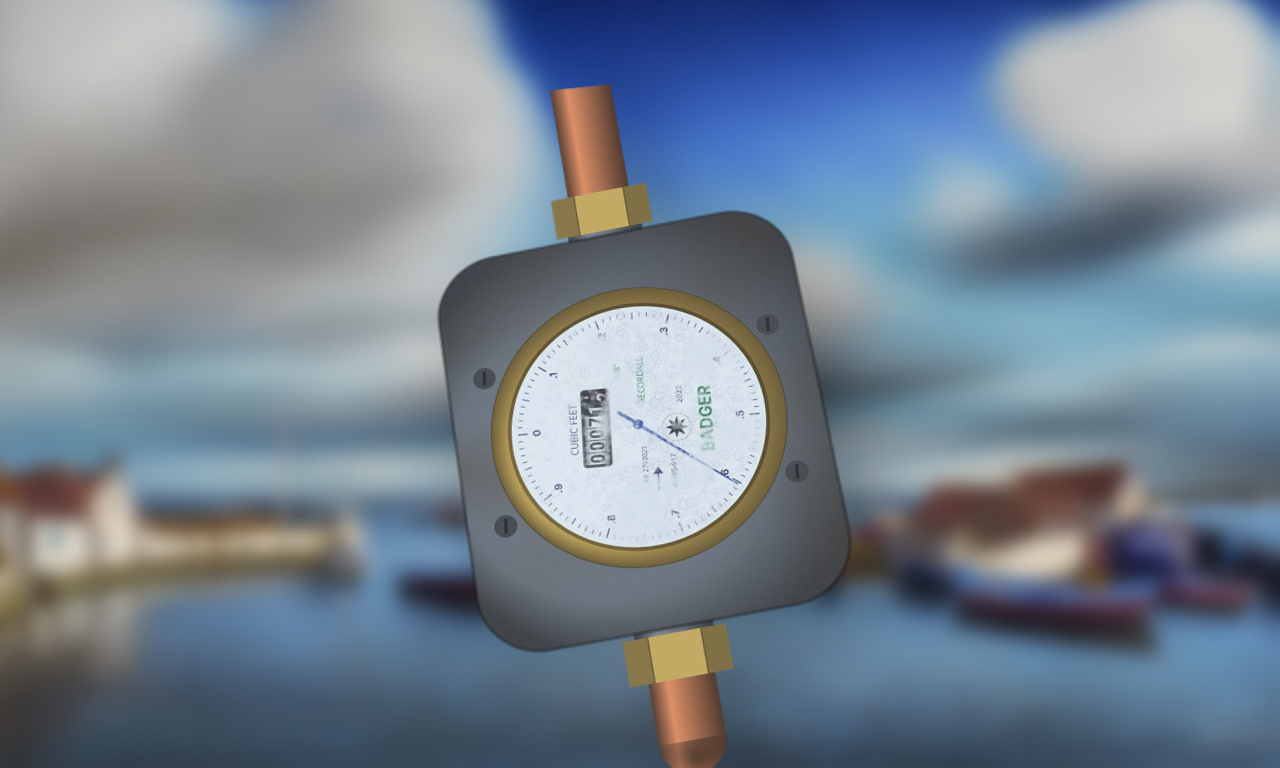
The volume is {"value": 711.60, "unit": "ft³"}
